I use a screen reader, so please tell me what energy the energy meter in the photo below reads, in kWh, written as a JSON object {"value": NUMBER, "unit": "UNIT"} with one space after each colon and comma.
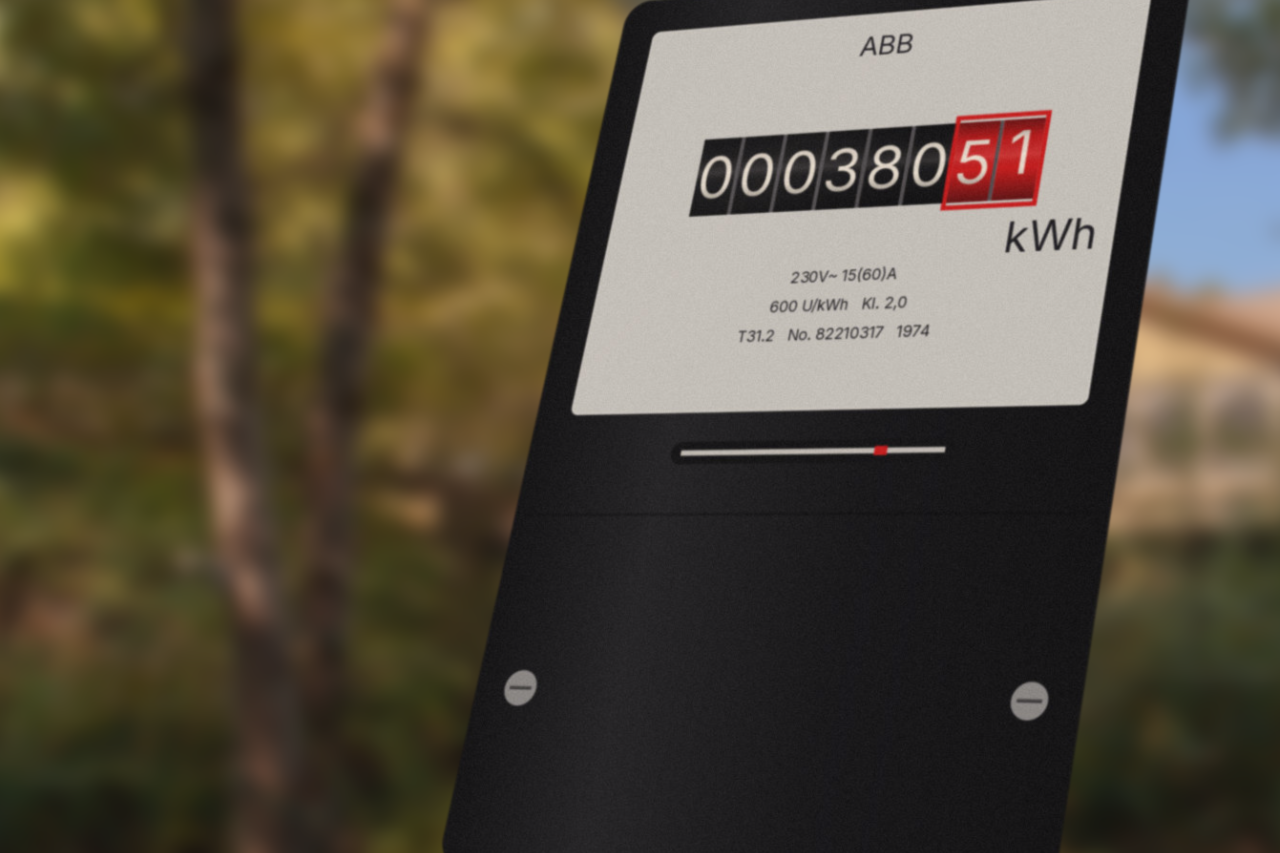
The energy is {"value": 380.51, "unit": "kWh"}
